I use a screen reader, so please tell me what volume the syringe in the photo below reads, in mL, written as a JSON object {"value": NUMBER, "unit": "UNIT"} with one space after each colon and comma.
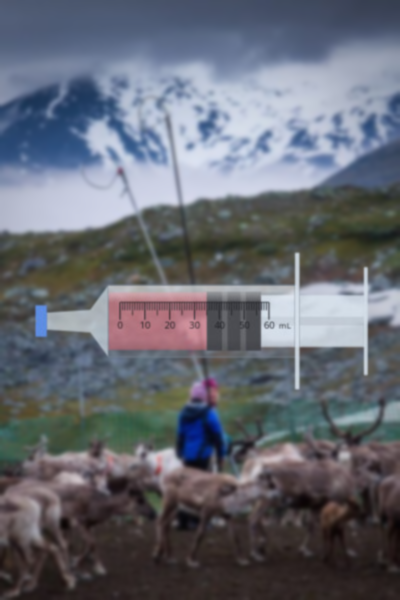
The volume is {"value": 35, "unit": "mL"}
